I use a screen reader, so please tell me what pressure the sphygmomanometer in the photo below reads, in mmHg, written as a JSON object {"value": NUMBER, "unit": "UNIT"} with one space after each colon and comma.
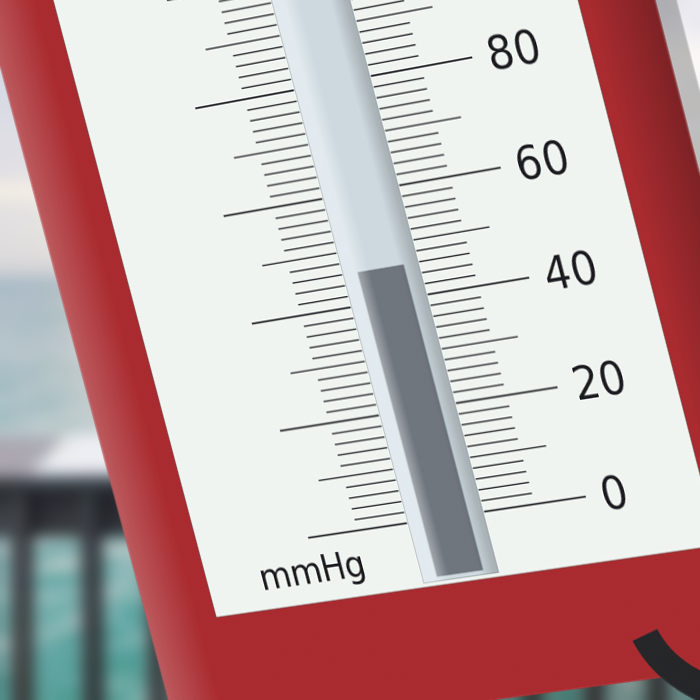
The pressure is {"value": 46, "unit": "mmHg"}
